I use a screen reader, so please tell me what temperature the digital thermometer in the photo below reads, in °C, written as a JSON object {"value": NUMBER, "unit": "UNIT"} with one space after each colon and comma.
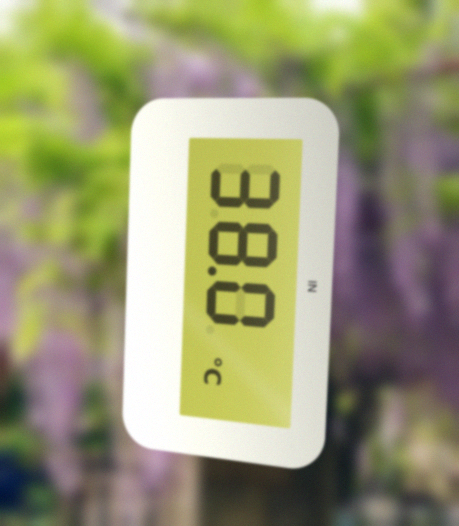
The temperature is {"value": 38.0, "unit": "°C"}
